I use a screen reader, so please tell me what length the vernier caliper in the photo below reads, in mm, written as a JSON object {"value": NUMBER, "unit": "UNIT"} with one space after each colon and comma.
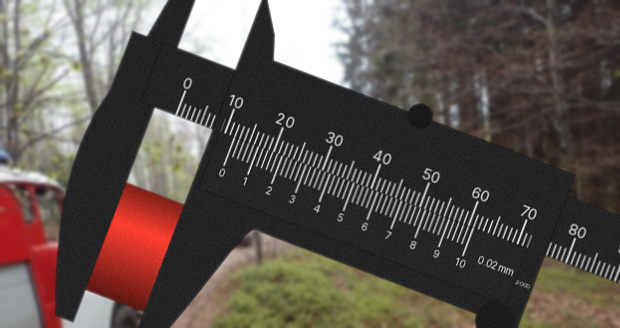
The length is {"value": 12.0, "unit": "mm"}
